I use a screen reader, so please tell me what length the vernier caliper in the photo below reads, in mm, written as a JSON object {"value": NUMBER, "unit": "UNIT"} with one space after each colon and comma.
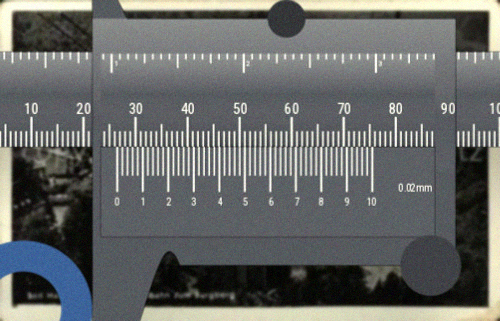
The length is {"value": 26.5, "unit": "mm"}
